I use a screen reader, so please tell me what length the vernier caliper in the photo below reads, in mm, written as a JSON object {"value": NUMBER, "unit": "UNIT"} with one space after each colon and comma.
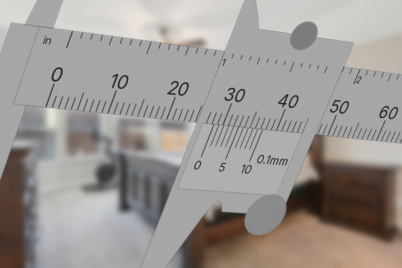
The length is {"value": 28.4, "unit": "mm"}
